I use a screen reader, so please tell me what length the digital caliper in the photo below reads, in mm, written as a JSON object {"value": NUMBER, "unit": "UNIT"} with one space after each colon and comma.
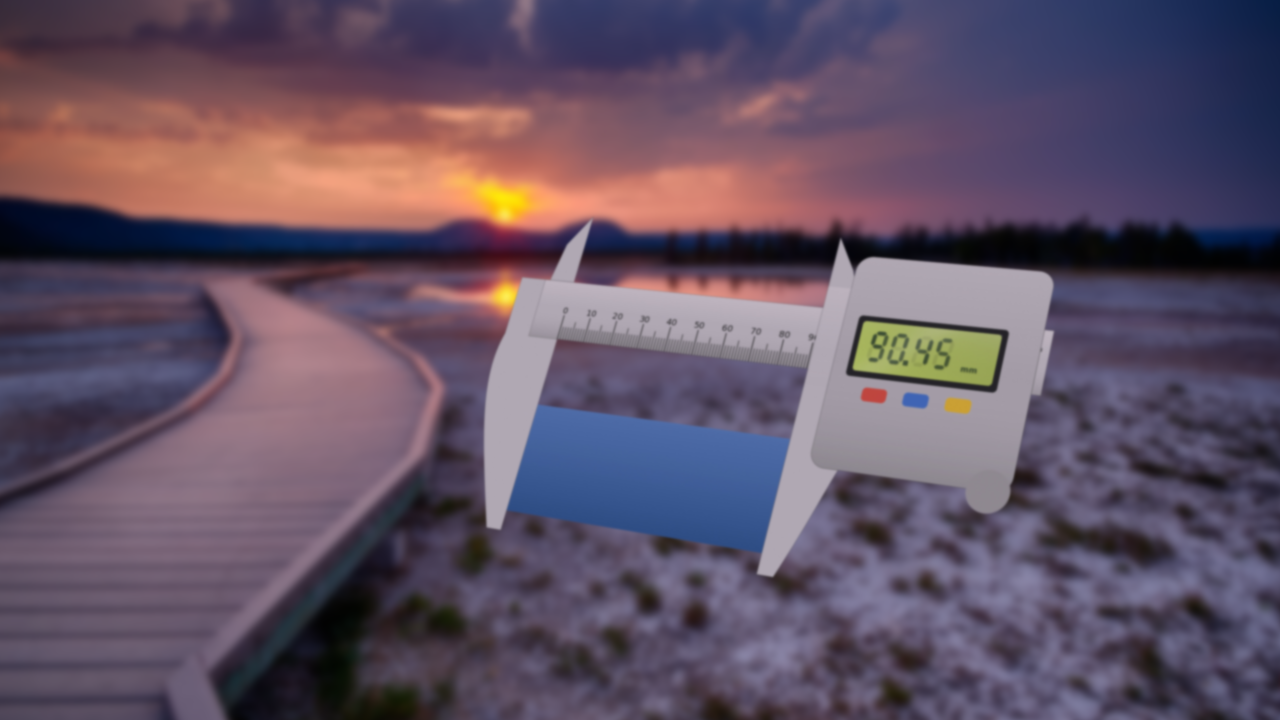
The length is {"value": 90.45, "unit": "mm"}
